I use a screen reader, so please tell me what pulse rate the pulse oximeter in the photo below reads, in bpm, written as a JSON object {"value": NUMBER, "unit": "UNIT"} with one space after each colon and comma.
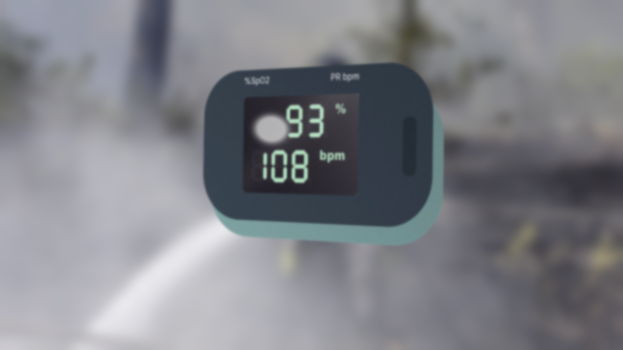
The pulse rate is {"value": 108, "unit": "bpm"}
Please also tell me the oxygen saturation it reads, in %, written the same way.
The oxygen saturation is {"value": 93, "unit": "%"}
